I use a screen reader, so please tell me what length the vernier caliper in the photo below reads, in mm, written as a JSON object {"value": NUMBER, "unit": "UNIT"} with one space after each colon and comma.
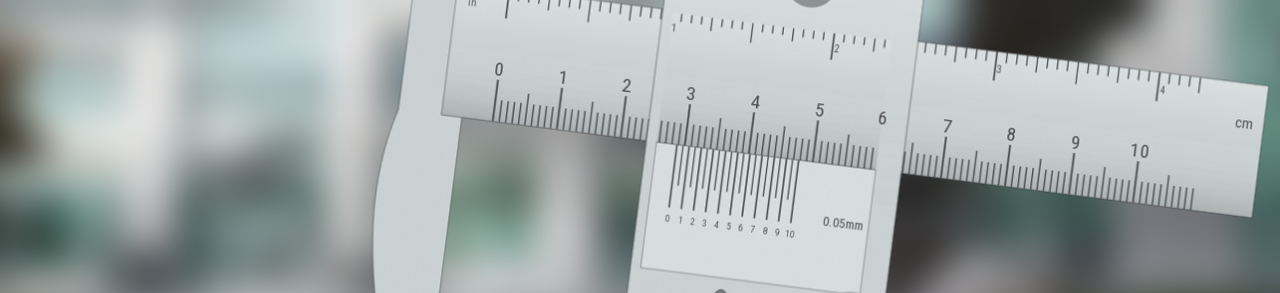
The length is {"value": 28.8, "unit": "mm"}
